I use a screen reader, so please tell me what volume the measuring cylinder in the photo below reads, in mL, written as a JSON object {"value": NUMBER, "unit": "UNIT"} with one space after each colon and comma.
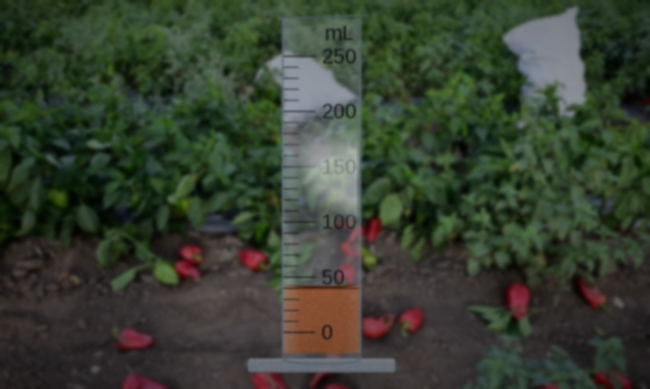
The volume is {"value": 40, "unit": "mL"}
